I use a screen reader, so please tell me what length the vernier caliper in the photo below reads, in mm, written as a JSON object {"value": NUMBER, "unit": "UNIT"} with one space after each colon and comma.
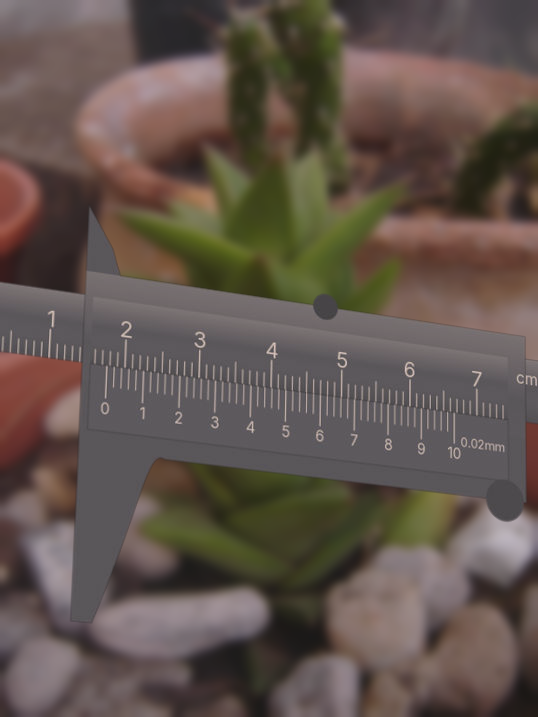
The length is {"value": 17.6, "unit": "mm"}
